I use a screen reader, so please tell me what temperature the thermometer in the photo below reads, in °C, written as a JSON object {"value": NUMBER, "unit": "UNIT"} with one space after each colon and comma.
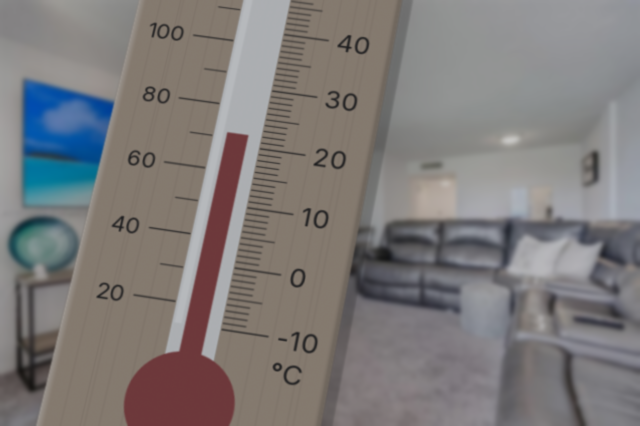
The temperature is {"value": 22, "unit": "°C"}
